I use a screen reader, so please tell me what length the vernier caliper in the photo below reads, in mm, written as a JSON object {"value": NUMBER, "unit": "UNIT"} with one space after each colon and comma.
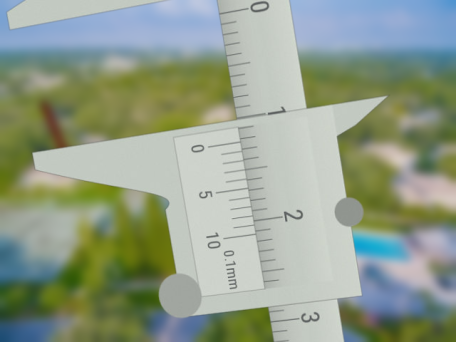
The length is {"value": 12.3, "unit": "mm"}
